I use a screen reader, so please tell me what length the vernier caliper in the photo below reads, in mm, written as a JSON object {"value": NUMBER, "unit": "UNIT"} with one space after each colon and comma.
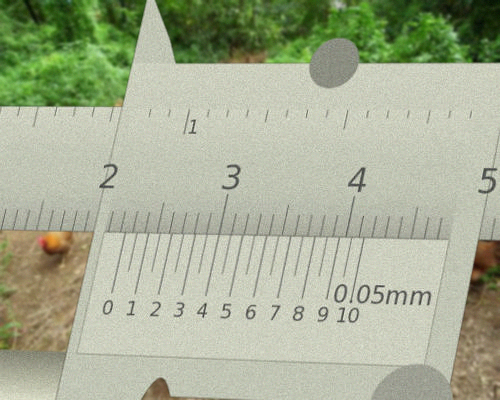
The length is {"value": 22.4, "unit": "mm"}
